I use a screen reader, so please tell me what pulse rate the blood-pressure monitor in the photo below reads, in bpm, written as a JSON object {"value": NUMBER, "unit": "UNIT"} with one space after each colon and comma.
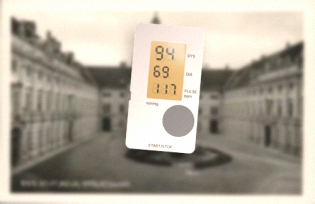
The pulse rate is {"value": 117, "unit": "bpm"}
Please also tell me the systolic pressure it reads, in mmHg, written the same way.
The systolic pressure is {"value": 94, "unit": "mmHg"}
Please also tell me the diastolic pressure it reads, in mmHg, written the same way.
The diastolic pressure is {"value": 69, "unit": "mmHg"}
